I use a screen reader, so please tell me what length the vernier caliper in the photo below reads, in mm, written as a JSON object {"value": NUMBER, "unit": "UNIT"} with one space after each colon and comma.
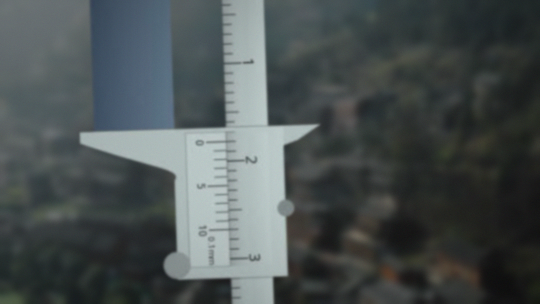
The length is {"value": 18.0, "unit": "mm"}
